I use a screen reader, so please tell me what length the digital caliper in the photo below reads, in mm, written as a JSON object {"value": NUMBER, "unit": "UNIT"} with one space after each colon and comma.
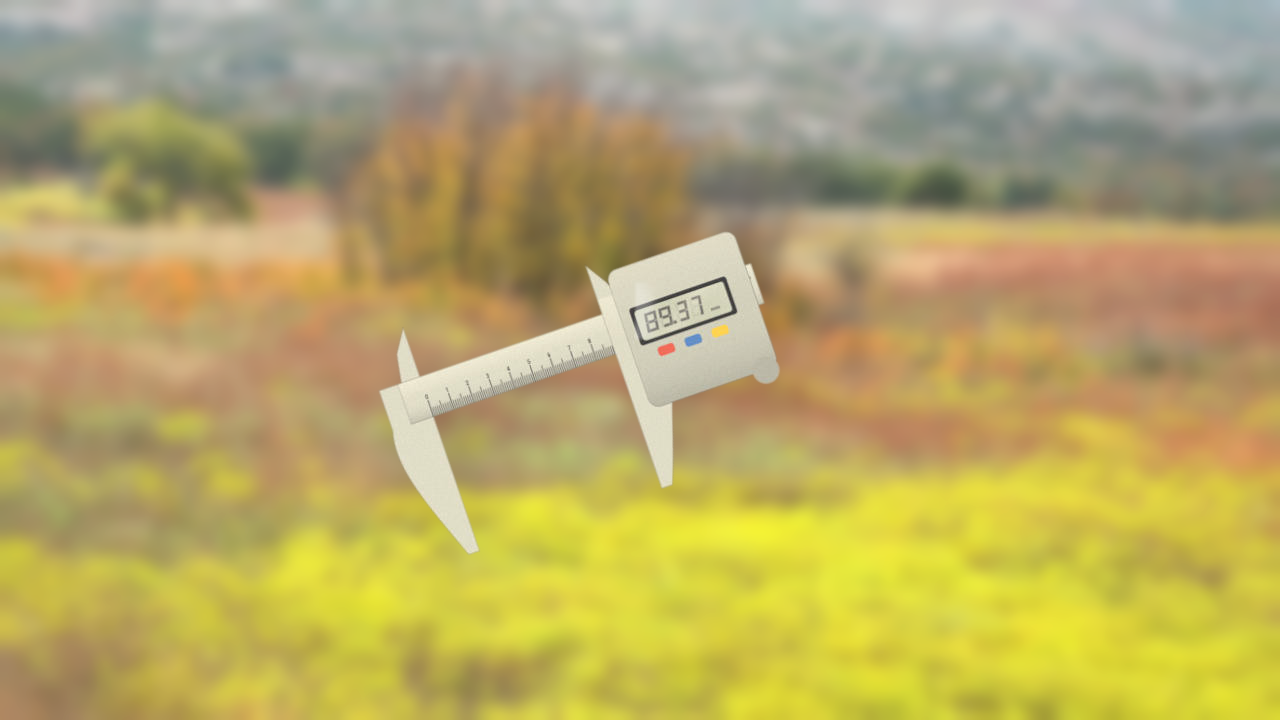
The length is {"value": 89.37, "unit": "mm"}
